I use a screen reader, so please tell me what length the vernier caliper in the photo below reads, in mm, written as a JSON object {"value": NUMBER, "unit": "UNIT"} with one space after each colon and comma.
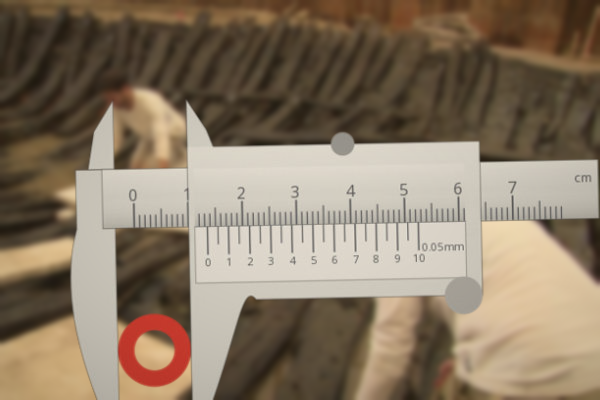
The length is {"value": 13.5, "unit": "mm"}
